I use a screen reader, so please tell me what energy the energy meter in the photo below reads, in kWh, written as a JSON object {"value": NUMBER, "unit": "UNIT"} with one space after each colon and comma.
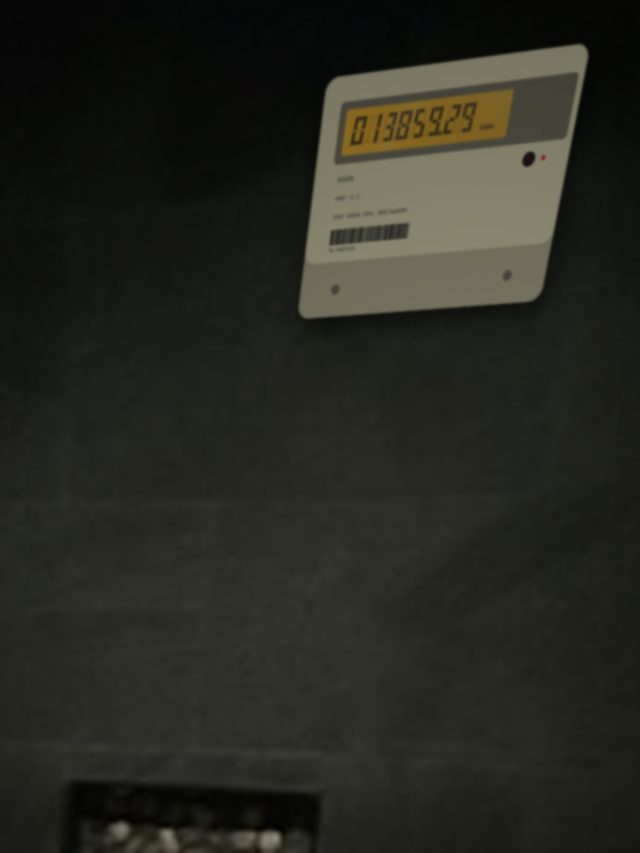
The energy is {"value": 13859.29, "unit": "kWh"}
